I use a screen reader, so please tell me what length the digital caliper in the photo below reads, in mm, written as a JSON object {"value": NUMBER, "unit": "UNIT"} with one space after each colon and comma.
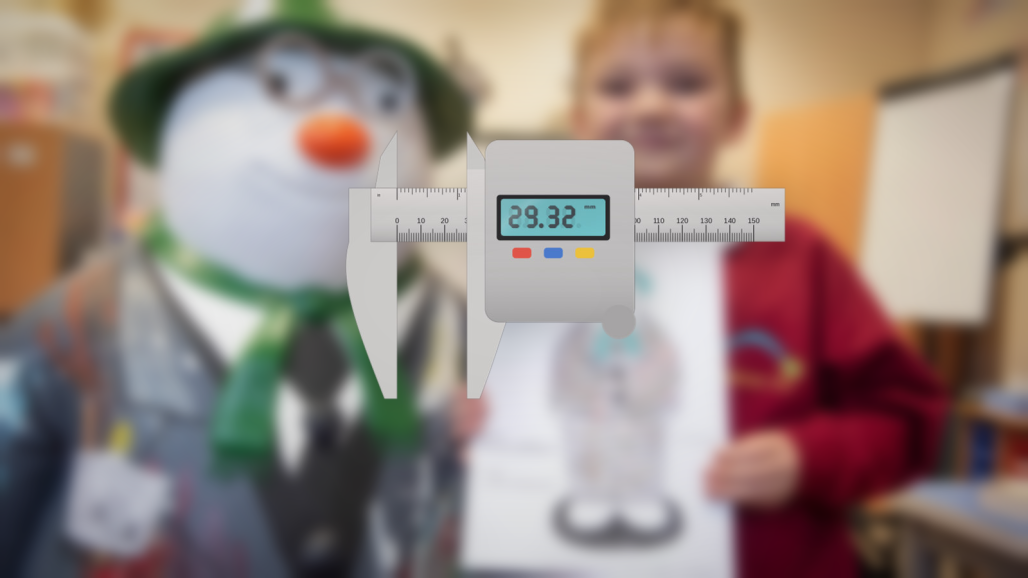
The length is {"value": 29.32, "unit": "mm"}
